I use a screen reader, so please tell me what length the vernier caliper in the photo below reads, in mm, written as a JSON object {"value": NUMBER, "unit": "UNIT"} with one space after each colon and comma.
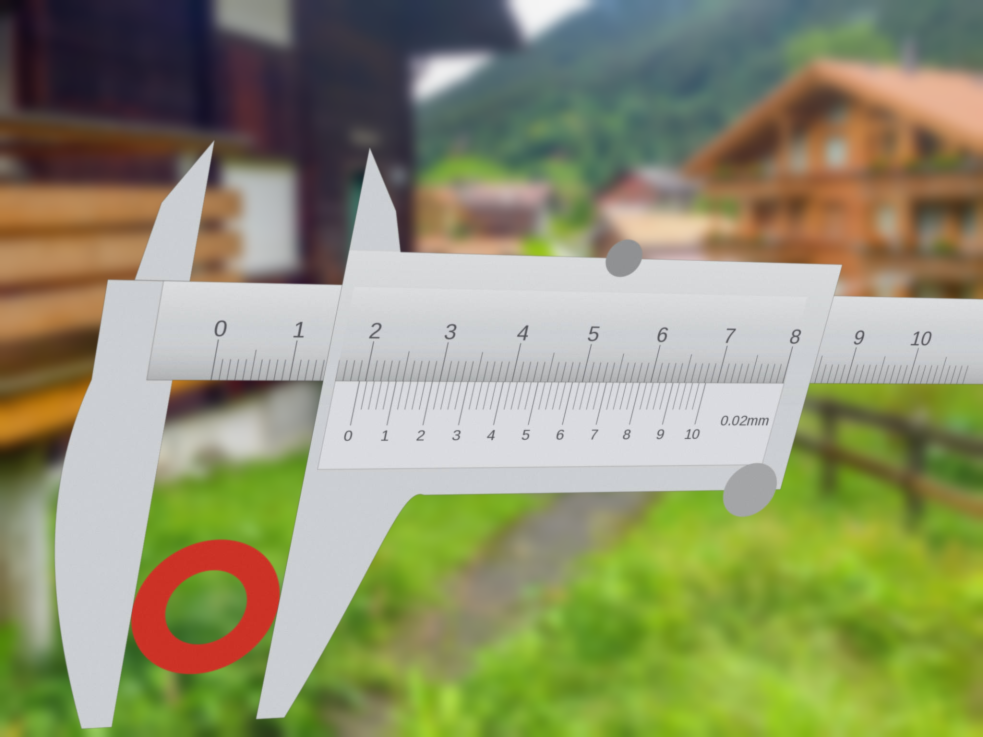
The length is {"value": 19.2, "unit": "mm"}
